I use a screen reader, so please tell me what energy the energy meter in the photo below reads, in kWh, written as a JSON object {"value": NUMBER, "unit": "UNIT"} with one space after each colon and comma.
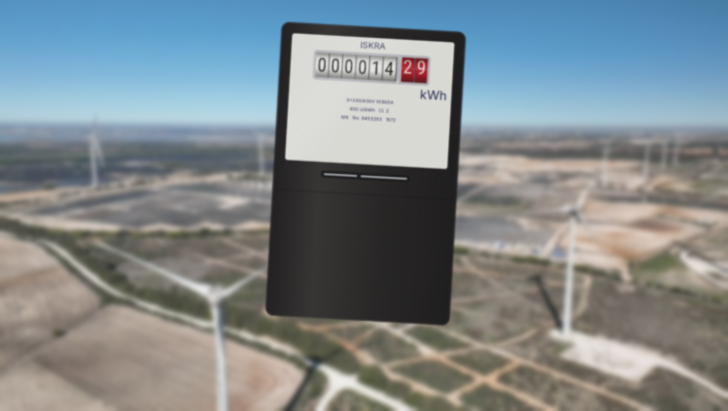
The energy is {"value": 14.29, "unit": "kWh"}
